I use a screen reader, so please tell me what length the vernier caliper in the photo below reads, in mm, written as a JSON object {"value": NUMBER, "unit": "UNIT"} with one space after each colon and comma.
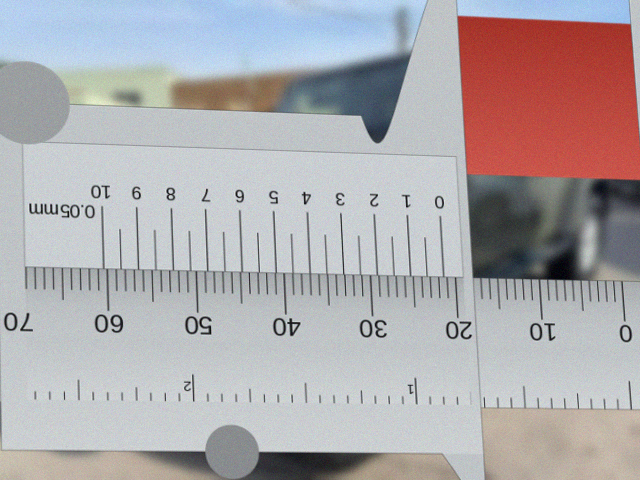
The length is {"value": 21.4, "unit": "mm"}
